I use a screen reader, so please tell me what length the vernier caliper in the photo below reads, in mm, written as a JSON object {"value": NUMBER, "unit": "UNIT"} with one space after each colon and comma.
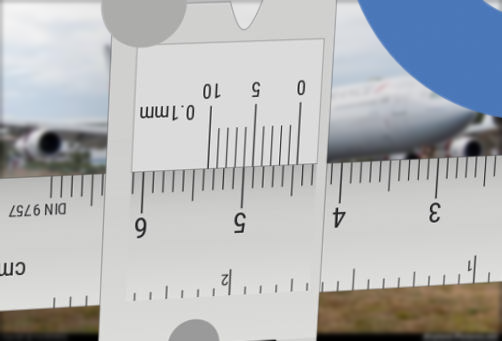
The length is {"value": 44.6, "unit": "mm"}
